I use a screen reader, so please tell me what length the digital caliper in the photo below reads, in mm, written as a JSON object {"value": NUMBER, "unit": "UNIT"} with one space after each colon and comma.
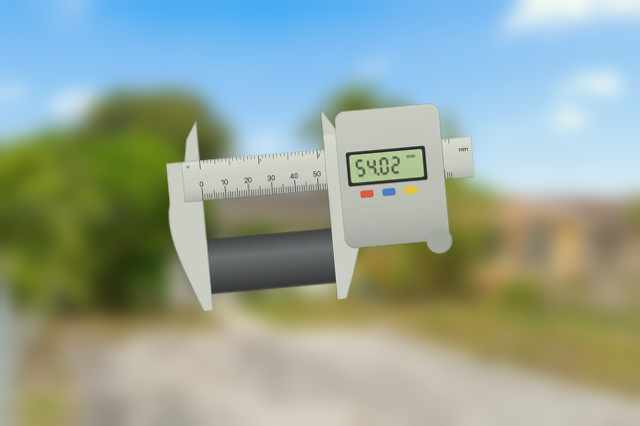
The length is {"value": 54.02, "unit": "mm"}
